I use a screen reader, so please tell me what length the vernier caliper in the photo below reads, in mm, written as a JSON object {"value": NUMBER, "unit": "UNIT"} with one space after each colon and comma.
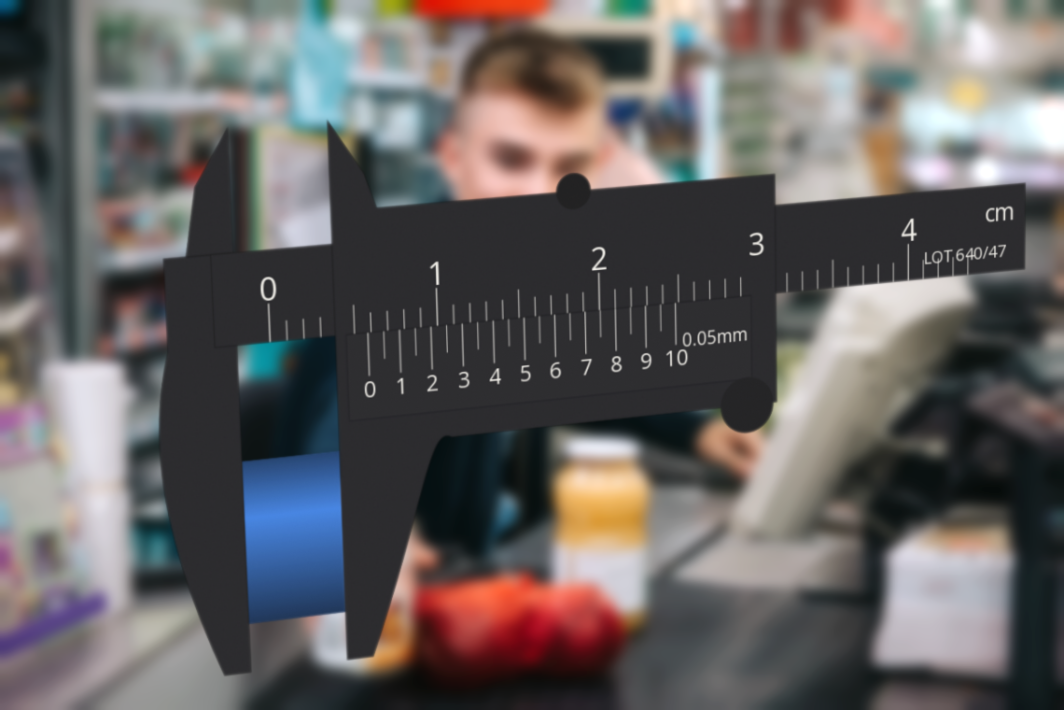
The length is {"value": 5.8, "unit": "mm"}
